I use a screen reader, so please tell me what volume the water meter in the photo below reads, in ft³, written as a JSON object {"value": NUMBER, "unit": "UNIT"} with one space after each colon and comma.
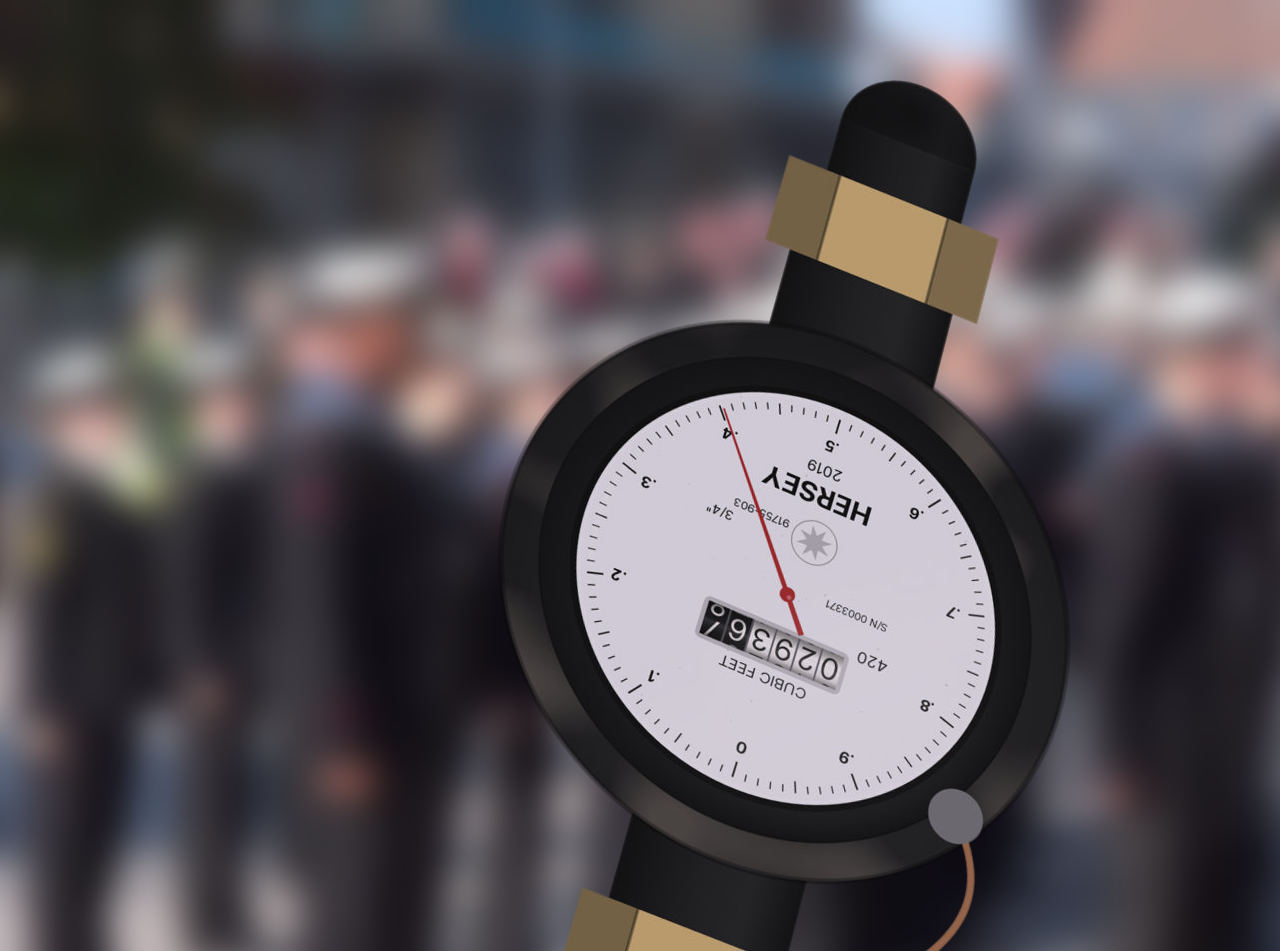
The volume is {"value": 29367.40, "unit": "ft³"}
